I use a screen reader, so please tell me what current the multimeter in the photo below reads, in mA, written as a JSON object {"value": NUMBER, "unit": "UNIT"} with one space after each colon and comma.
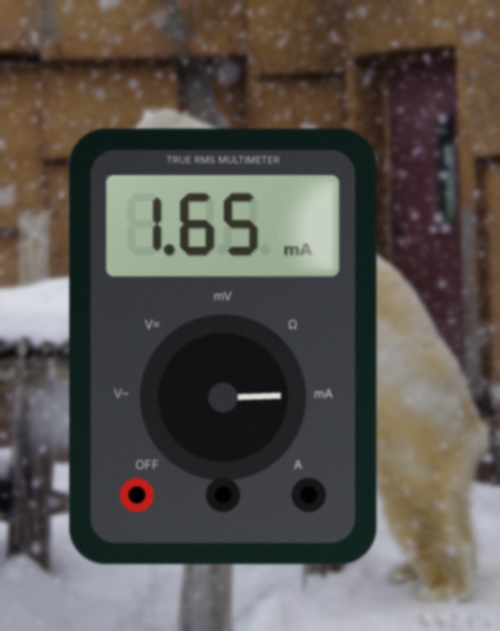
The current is {"value": 1.65, "unit": "mA"}
